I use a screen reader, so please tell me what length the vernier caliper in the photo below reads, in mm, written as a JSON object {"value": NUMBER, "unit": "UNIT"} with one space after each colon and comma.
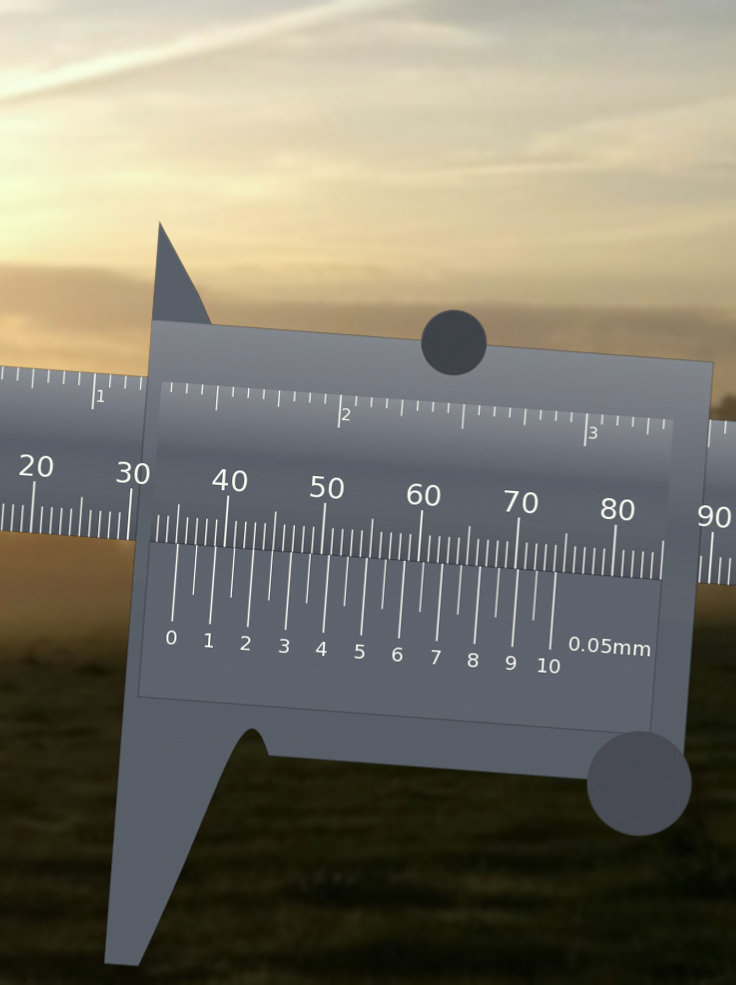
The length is {"value": 35.2, "unit": "mm"}
